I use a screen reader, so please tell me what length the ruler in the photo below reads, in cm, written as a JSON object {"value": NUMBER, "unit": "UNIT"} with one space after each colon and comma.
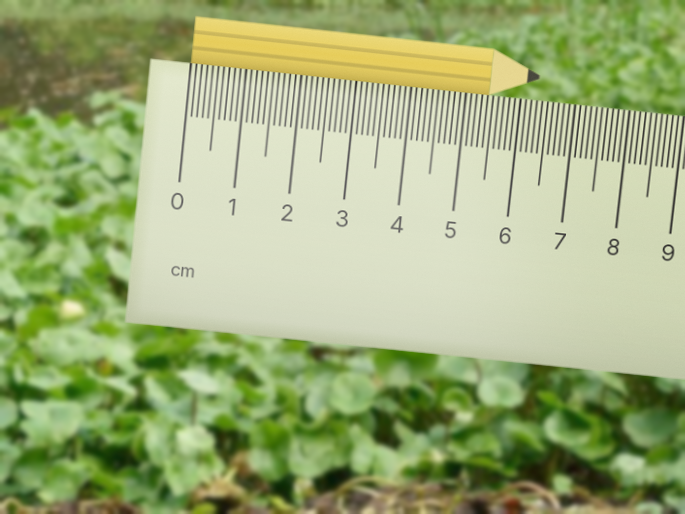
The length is {"value": 6.3, "unit": "cm"}
